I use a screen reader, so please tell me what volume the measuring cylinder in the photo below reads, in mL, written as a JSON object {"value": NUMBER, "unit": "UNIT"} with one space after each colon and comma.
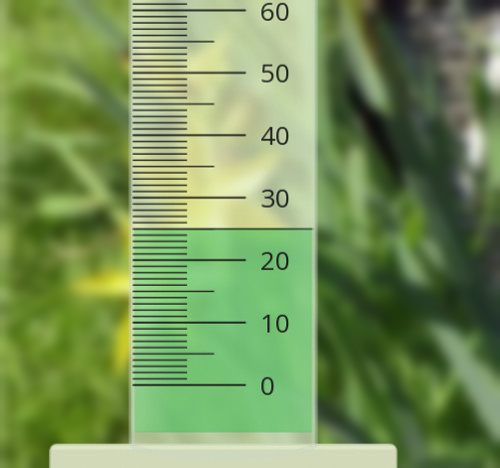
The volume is {"value": 25, "unit": "mL"}
